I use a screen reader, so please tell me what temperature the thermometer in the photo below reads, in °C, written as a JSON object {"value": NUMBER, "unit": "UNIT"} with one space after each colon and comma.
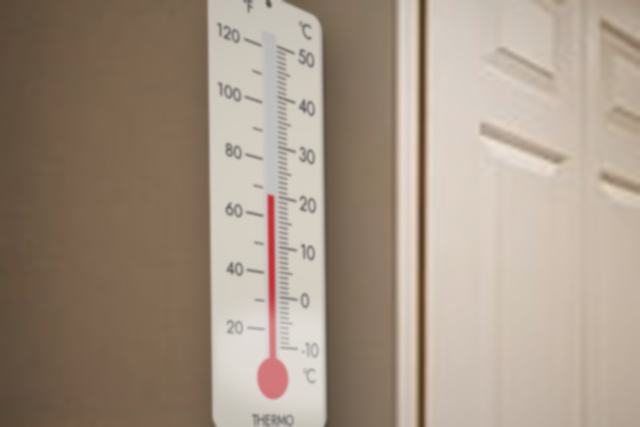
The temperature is {"value": 20, "unit": "°C"}
